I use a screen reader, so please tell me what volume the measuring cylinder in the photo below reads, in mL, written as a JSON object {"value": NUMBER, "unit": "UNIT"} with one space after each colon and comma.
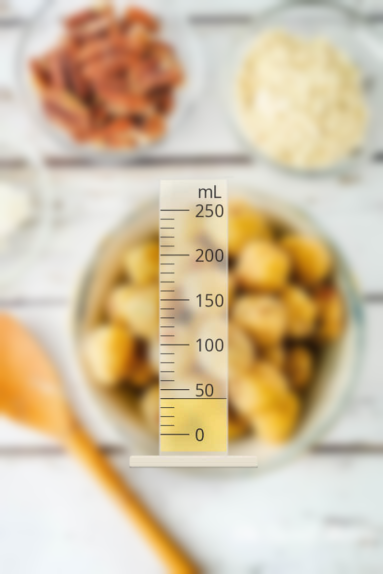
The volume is {"value": 40, "unit": "mL"}
